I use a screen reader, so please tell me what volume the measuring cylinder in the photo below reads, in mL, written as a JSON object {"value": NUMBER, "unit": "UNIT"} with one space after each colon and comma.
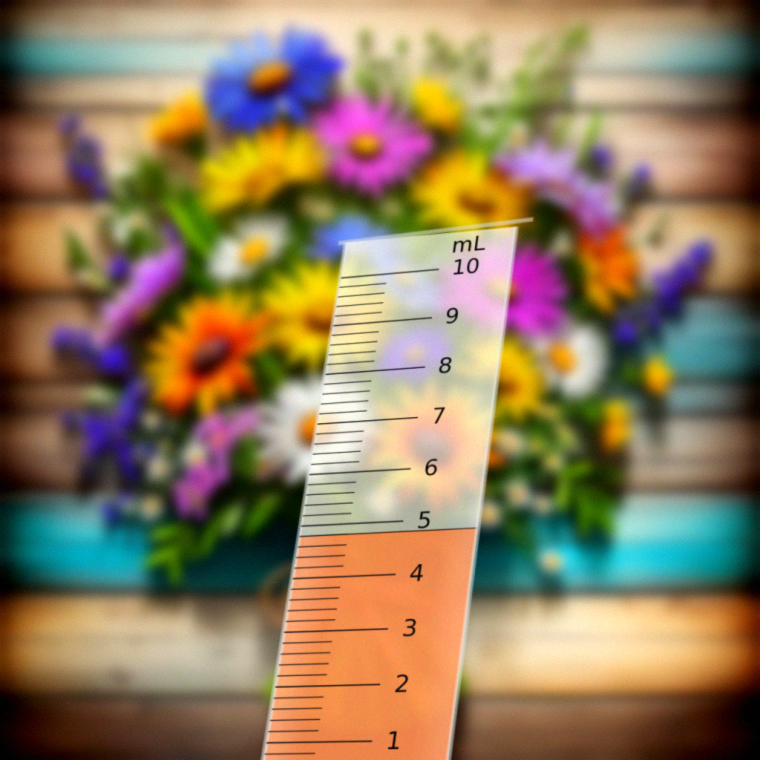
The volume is {"value": 4.8, "unit": "mL"}
